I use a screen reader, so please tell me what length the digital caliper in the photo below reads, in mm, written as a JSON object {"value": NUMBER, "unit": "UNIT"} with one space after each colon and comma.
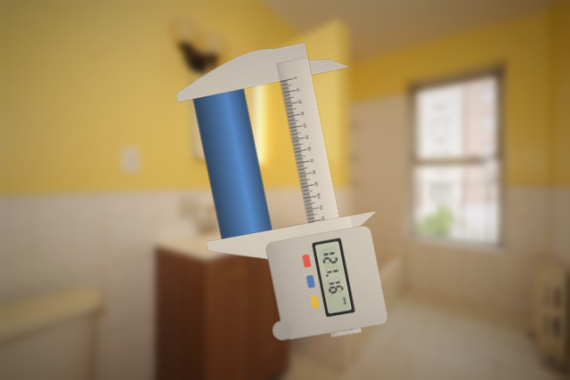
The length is {"value": 121.16, "unit": "mm"}
